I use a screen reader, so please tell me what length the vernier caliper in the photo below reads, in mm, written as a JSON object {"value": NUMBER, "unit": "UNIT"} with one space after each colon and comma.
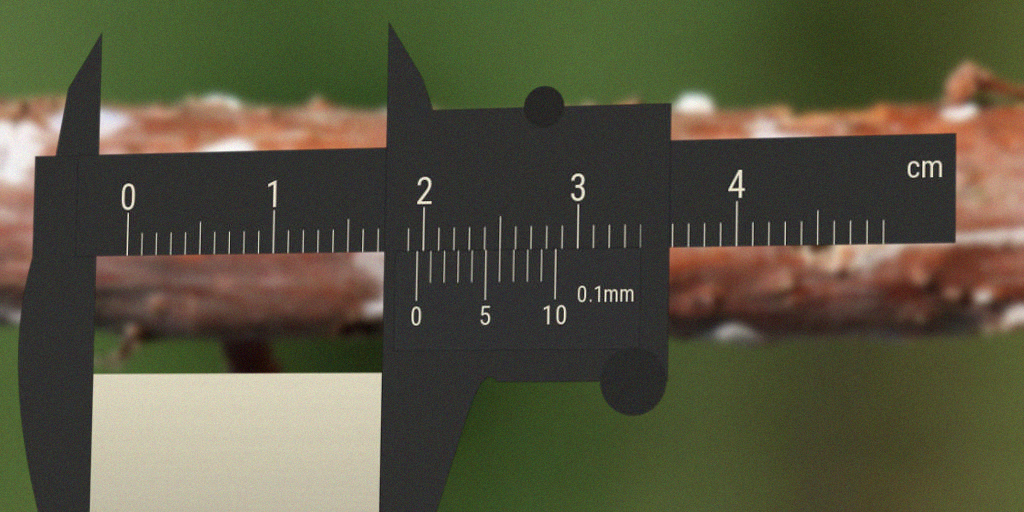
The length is {"value": 19.6, "unit": "mm"}
